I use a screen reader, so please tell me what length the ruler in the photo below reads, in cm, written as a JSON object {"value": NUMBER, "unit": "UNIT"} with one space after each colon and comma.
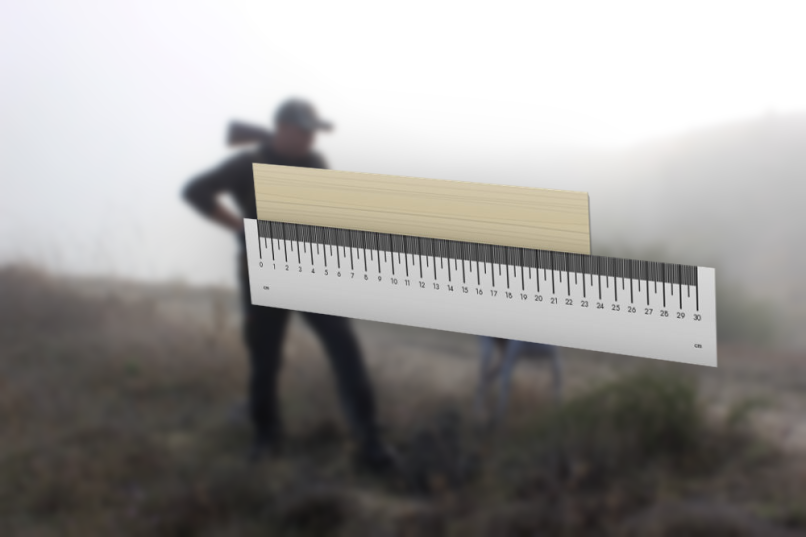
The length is {"value": 23.5, "unit": "cm"}
